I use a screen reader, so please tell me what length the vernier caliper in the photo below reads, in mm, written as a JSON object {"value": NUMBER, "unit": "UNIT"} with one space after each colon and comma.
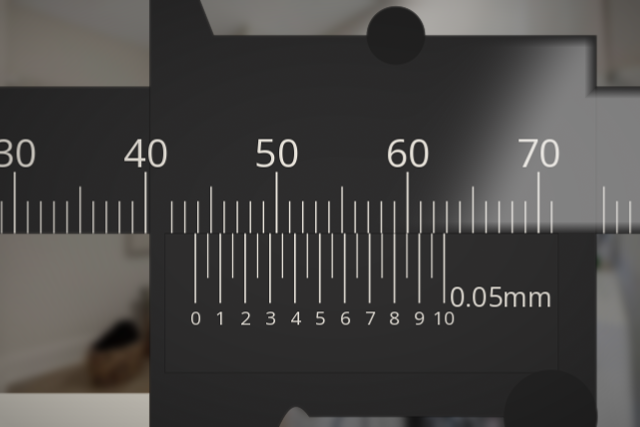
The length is {"value": 43.8, "unit": "mm"}
